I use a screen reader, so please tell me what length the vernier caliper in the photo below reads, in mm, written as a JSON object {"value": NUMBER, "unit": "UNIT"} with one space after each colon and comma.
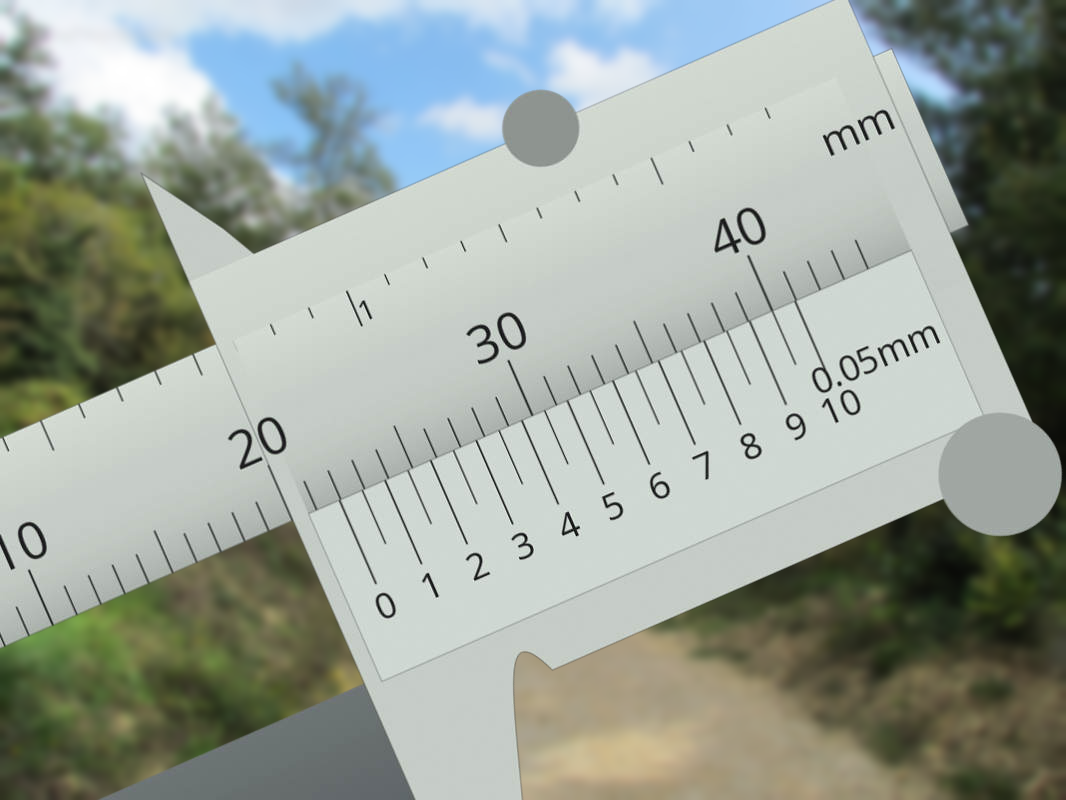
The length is {"value": 21.95, "unit": "mm"}
